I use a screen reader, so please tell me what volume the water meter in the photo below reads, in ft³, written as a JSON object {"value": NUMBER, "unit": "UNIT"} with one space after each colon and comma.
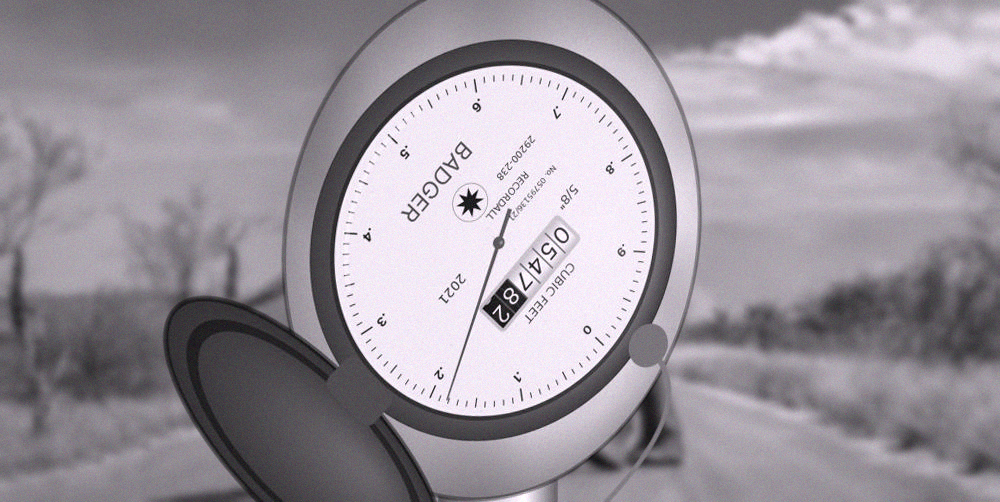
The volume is {"value": 54782.18, "unit": "ft³"}
